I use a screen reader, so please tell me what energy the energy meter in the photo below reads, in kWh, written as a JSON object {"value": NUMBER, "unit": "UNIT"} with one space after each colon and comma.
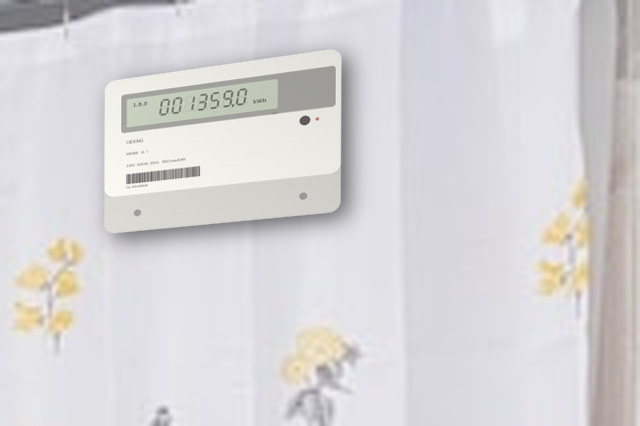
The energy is {"value": 1359.0, "unit": "kWh"}
